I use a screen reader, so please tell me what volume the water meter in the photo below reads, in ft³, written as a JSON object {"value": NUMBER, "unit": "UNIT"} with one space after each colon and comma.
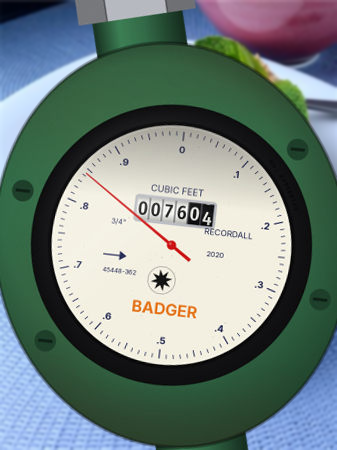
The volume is {"value": 7603.84, "unit": "ft³"}
